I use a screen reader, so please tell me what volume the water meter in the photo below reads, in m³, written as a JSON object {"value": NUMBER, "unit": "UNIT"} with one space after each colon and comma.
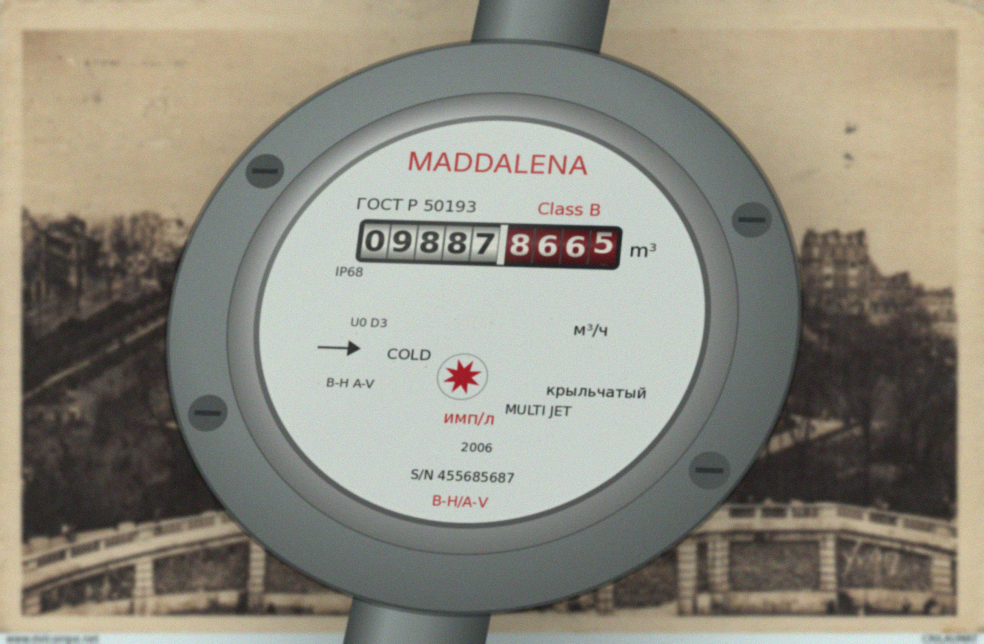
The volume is {"value": 9887.8665, "unit": "m³"}
